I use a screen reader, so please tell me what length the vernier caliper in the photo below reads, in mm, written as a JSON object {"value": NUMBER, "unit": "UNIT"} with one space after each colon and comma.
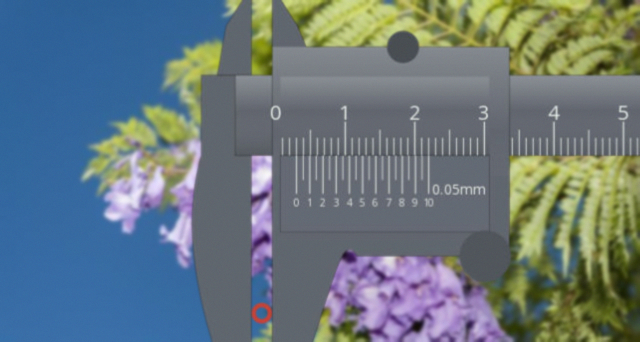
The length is {"value": 3.0, "unit": "mm"}
